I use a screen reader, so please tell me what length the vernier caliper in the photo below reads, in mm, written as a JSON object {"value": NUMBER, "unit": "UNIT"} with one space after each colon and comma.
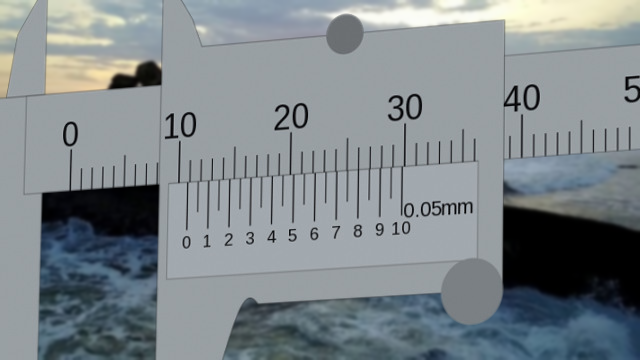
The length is {"value": 10.8, "unit": "mm"}
